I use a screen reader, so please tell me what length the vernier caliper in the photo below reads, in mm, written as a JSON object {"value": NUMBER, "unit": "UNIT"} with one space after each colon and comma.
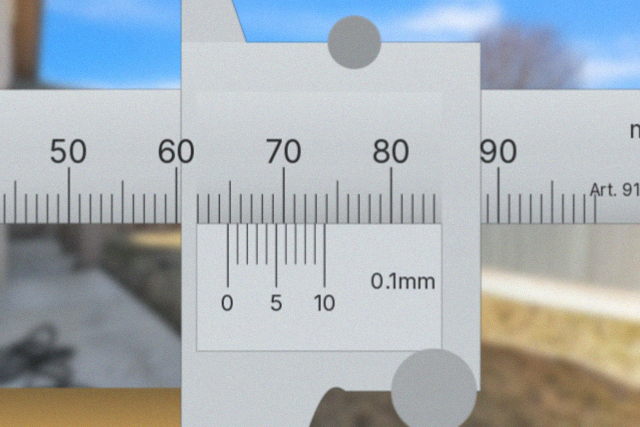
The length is {"value": 64.8, "unit": "mm"}
